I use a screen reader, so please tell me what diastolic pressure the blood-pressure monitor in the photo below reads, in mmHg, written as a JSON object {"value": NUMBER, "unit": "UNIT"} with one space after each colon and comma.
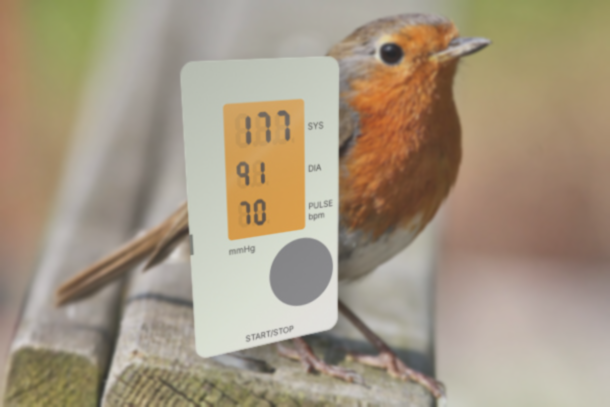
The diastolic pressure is {"value": 91, "unit": "mmHg"}
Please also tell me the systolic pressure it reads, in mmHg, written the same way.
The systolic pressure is {"value": 177, "unit": "mmHg"}
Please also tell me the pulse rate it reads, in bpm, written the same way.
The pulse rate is {"value": 70, "unit": "bpm"}
